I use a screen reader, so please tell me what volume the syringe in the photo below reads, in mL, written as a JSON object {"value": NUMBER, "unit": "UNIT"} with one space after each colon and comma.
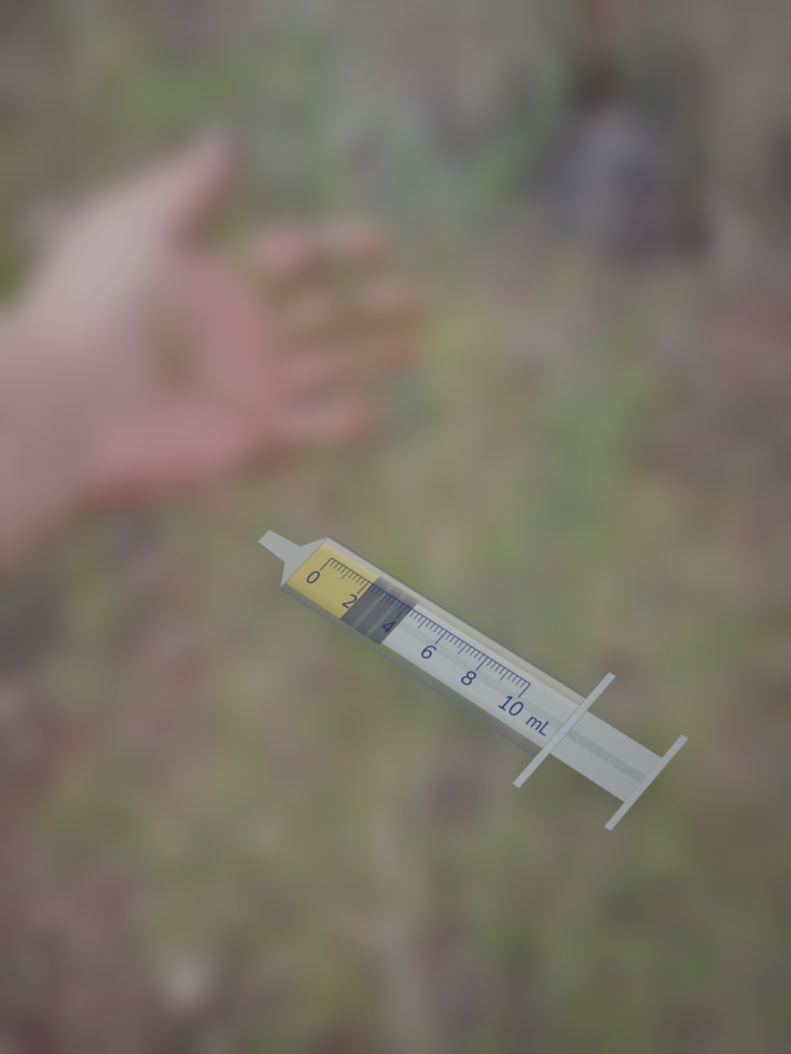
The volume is {"value": 2.2, "unit": "mL"}
